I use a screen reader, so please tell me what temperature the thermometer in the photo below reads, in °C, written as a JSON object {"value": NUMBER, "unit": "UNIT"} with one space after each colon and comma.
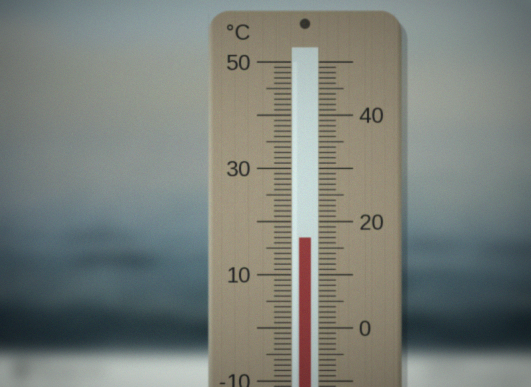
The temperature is {"value": 17, "unit": "°C"}
